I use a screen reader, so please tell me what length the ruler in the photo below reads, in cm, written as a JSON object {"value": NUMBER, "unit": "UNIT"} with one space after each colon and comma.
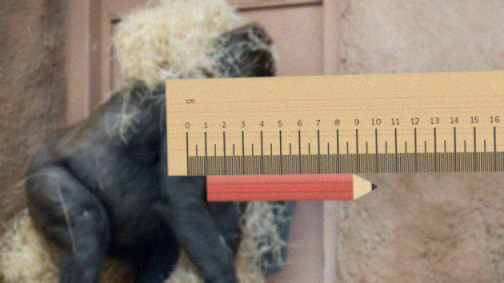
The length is {"value": 9, "unit": "cm"}
